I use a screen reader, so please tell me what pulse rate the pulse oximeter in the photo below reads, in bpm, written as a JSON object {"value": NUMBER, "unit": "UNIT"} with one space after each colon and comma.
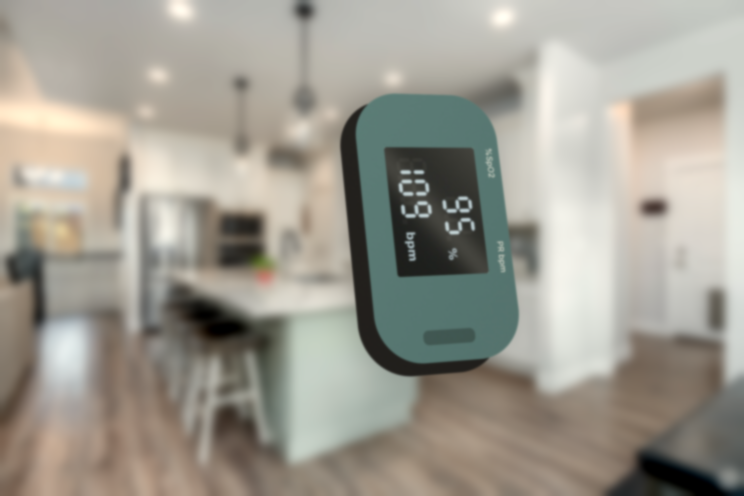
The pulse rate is {"value": 109, "unit": "bpm"}
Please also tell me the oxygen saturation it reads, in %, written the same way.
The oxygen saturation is {"value": 95, "unit": "%"}
